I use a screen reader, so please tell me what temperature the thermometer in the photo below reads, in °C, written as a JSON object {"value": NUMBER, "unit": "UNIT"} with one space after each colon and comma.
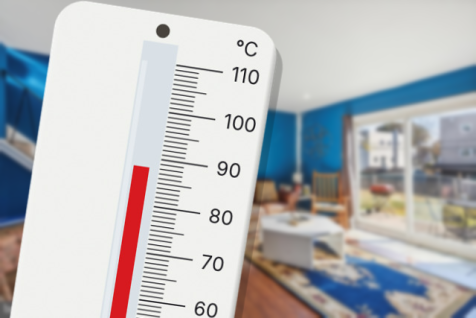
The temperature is {"value": 88, "unit": "°C"}
